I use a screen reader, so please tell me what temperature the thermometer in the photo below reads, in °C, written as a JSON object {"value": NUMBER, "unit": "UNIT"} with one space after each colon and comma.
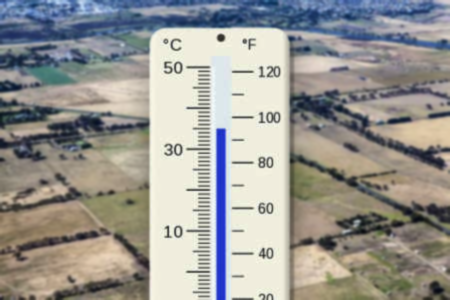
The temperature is {"value": 35, "unit": "°C"}
